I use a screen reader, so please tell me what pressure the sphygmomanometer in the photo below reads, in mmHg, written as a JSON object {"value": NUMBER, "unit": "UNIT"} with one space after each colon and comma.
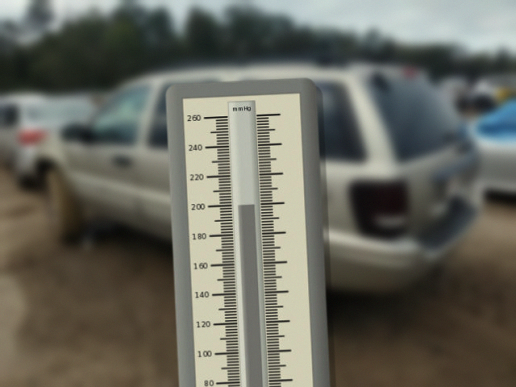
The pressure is {"value": 200, "unit": "mmHg"}
